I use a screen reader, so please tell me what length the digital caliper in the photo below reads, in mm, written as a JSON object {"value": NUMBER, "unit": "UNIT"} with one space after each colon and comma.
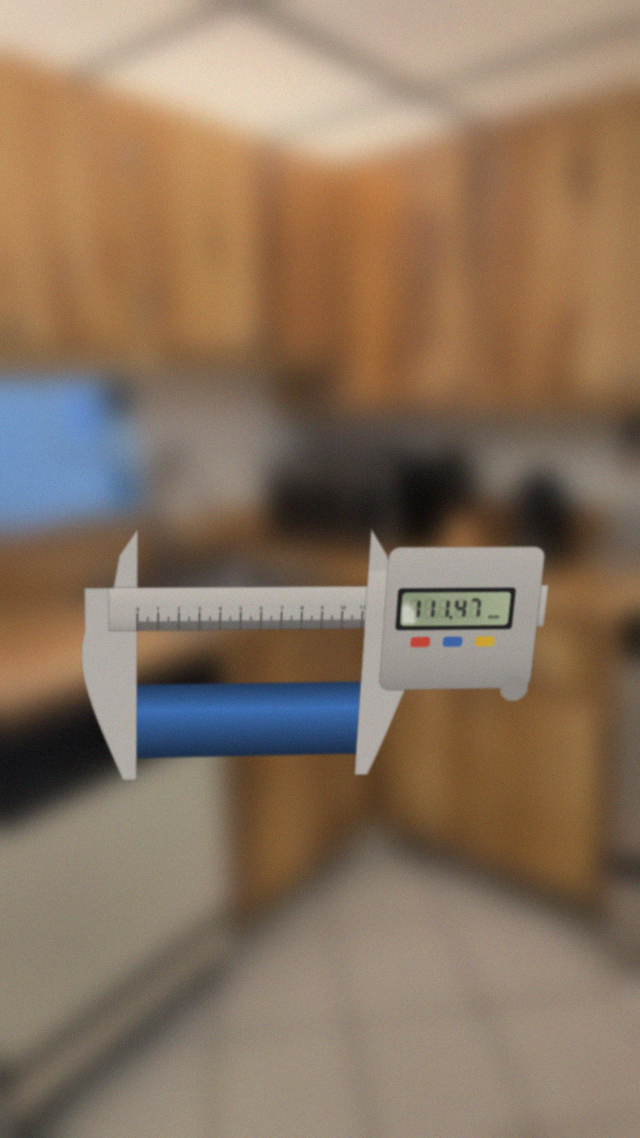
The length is {"value": 111.47, "unit": "mm"}
